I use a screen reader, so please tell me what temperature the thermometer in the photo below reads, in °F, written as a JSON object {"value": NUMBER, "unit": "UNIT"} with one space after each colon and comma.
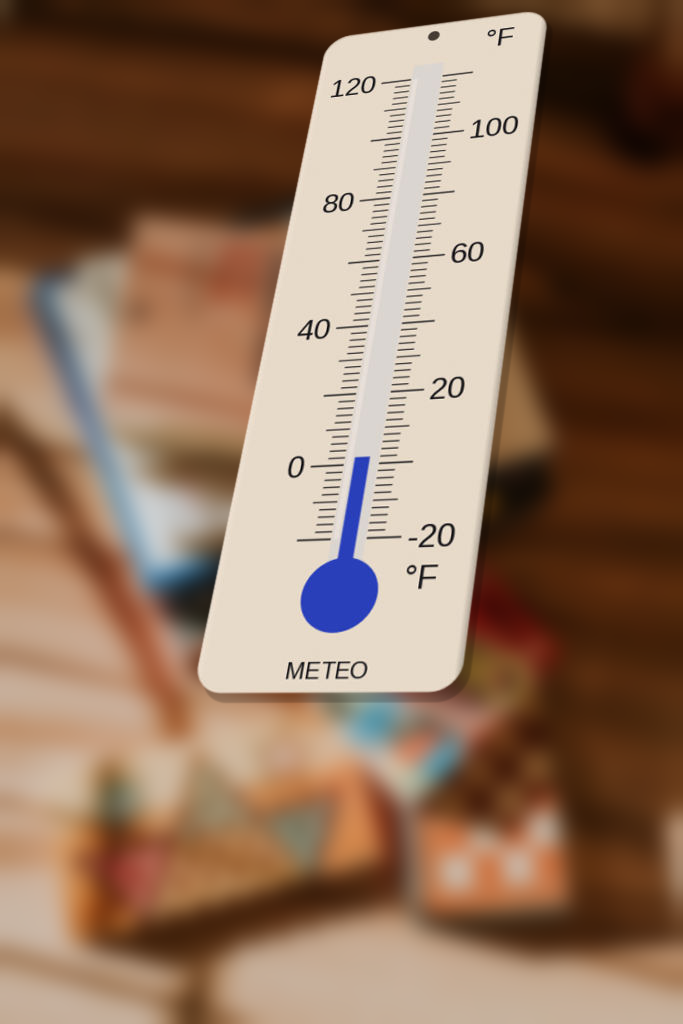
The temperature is {"value": 2, "unit": "°F"}
